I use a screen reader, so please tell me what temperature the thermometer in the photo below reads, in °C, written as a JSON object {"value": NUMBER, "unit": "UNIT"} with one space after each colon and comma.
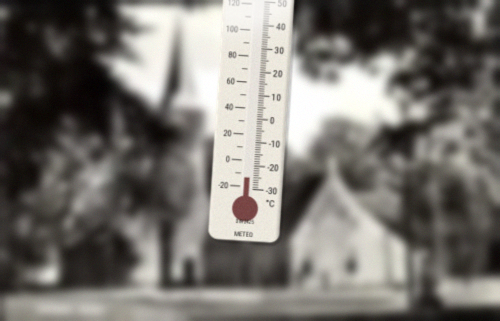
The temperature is {"value": -25, "unit": "°C"}
